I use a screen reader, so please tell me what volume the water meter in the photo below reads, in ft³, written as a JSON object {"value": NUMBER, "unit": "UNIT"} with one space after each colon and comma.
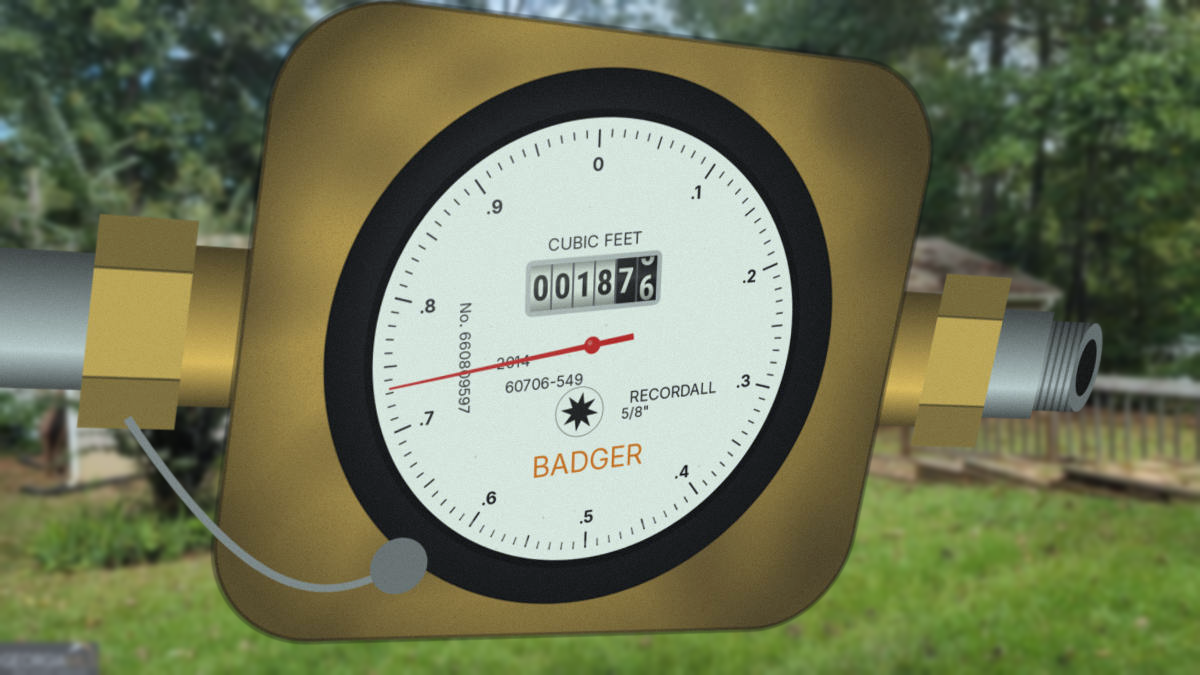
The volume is {"value": 1875.73, "unit": "ft³"}
